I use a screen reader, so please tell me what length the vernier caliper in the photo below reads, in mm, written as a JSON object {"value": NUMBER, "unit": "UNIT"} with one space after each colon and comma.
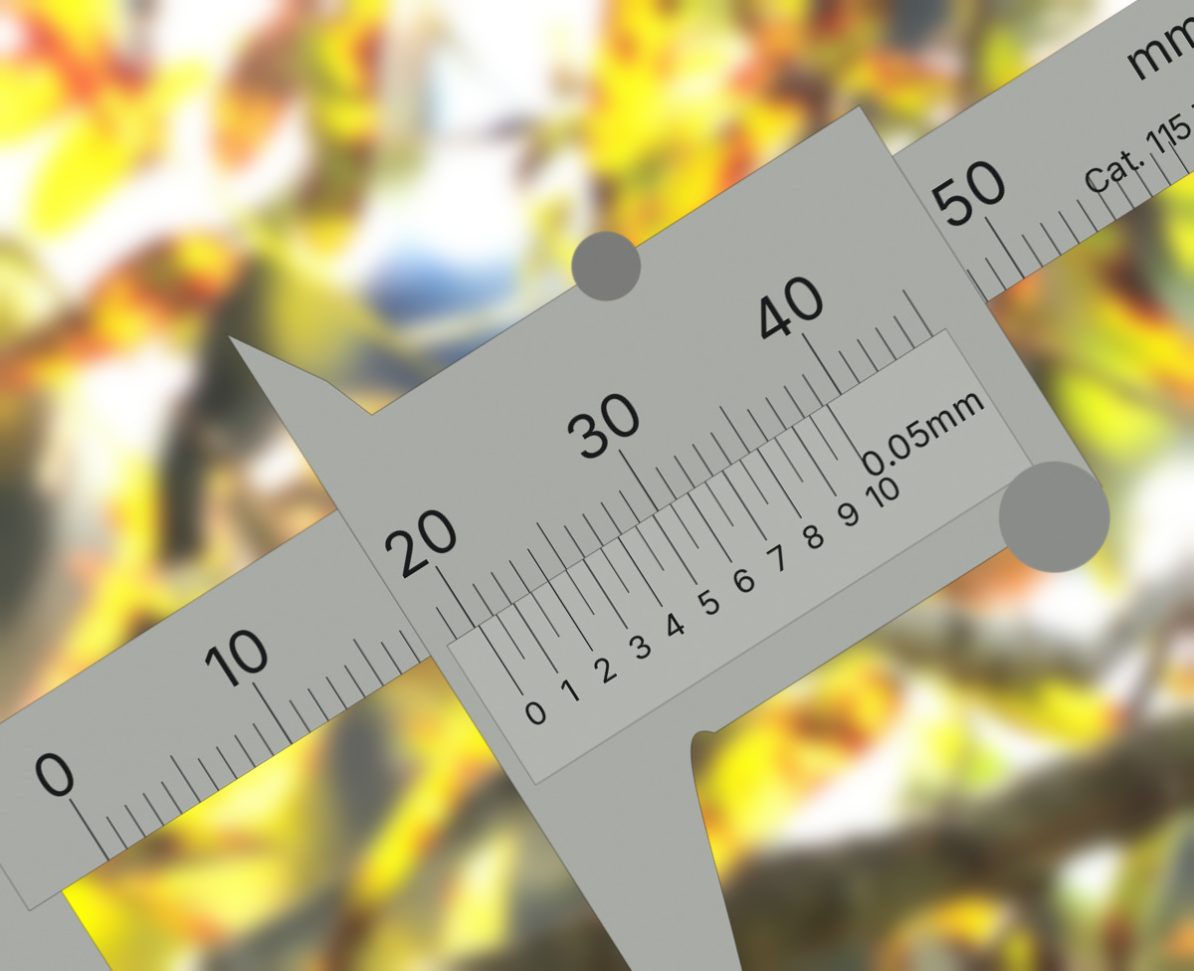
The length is {"value": 20.20, "unit": "mm"}
